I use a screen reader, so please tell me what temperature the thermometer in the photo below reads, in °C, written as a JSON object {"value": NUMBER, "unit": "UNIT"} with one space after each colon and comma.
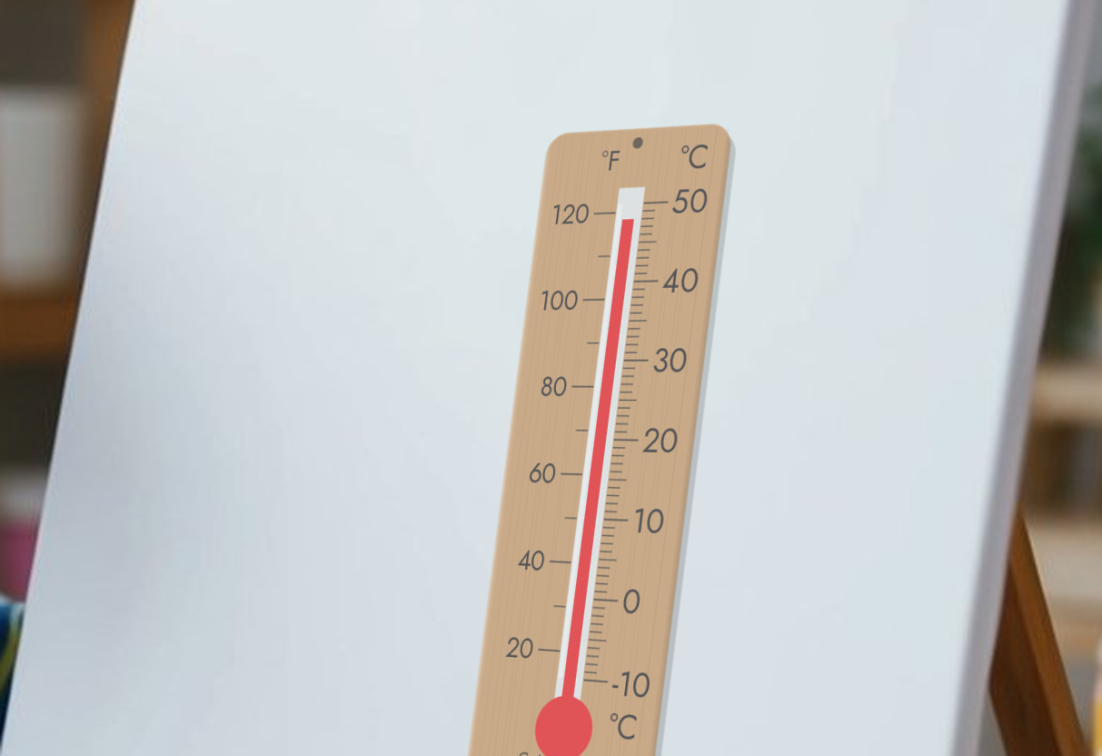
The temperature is {"value": 48, "unit": "°C"}
